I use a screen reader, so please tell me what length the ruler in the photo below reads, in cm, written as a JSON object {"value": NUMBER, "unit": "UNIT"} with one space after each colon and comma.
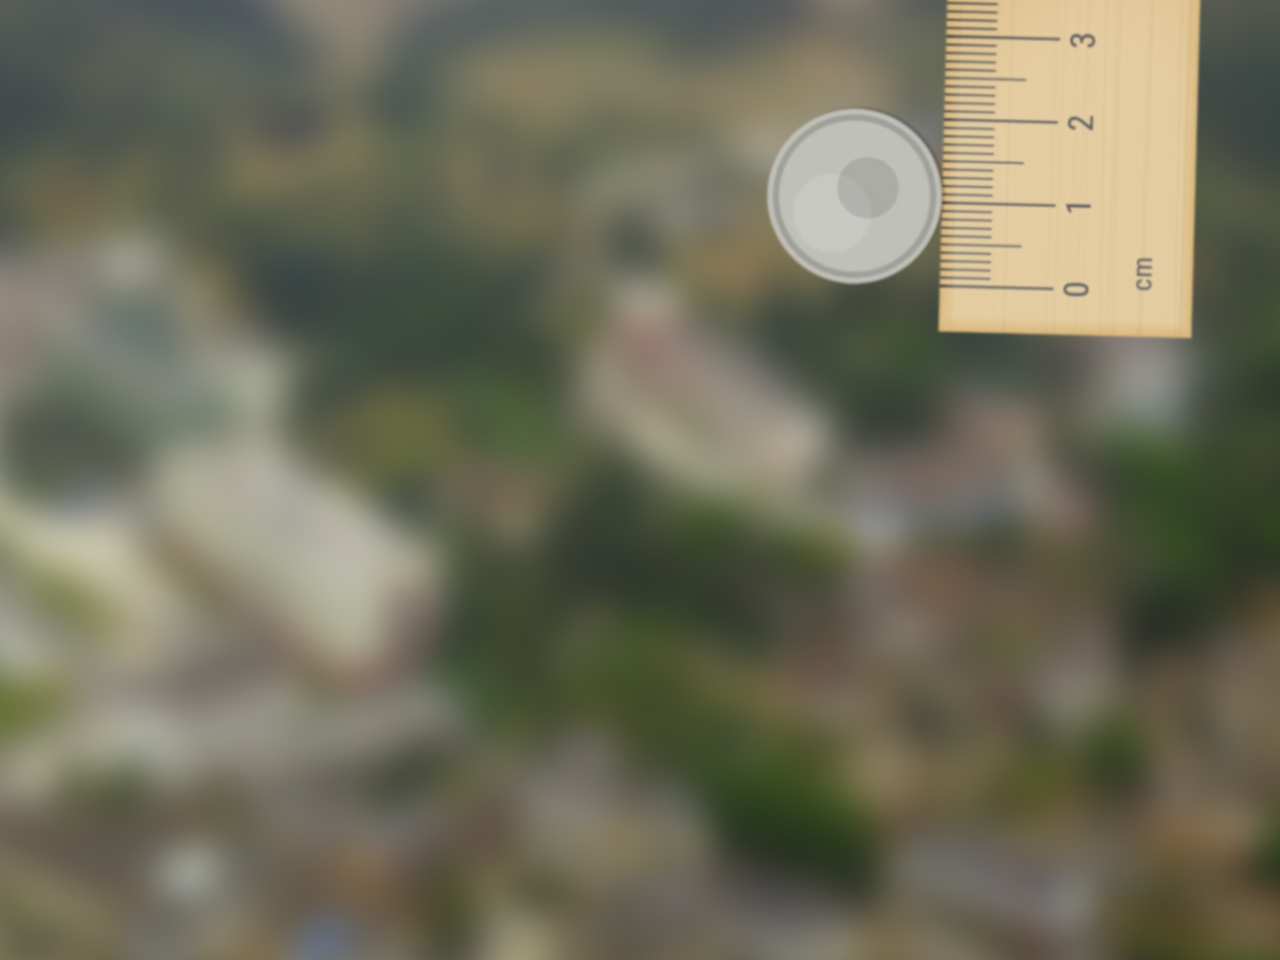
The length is {"value": 2.1, "unit": "cm"}
